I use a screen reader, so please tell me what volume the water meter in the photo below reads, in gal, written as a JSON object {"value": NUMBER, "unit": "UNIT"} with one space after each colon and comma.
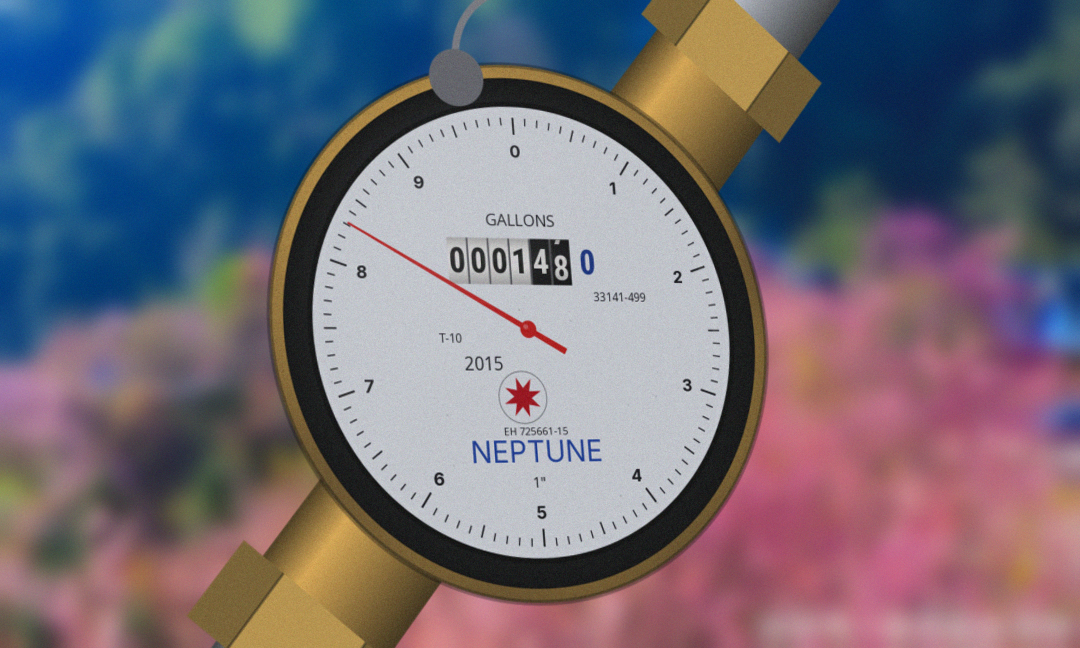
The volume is {"value": 1478.3, "unit": "gal"}
